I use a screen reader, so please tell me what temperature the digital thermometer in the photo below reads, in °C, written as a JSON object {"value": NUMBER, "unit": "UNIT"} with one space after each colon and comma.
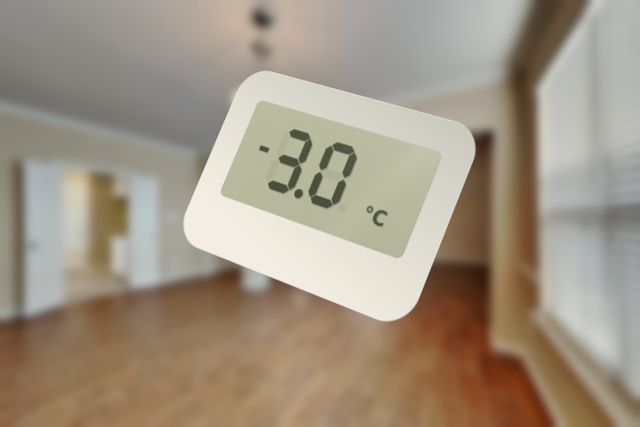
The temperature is {"value": -3.0, "unit": "°C"}
